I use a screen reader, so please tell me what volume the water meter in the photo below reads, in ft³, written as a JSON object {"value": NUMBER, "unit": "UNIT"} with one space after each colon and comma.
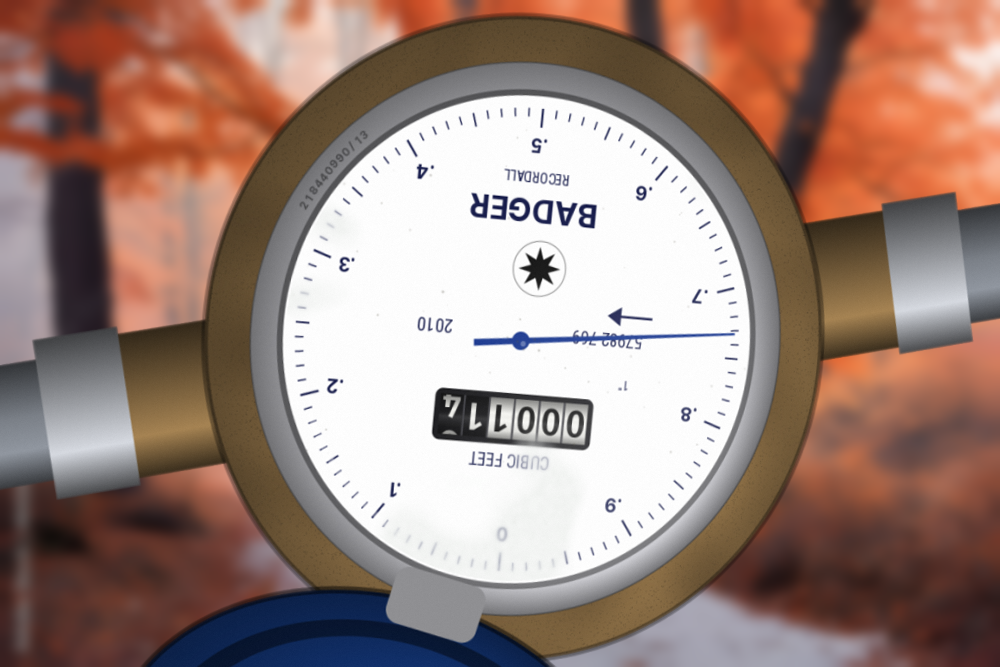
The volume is {"value": 113.73, "unit": "ft³"}
